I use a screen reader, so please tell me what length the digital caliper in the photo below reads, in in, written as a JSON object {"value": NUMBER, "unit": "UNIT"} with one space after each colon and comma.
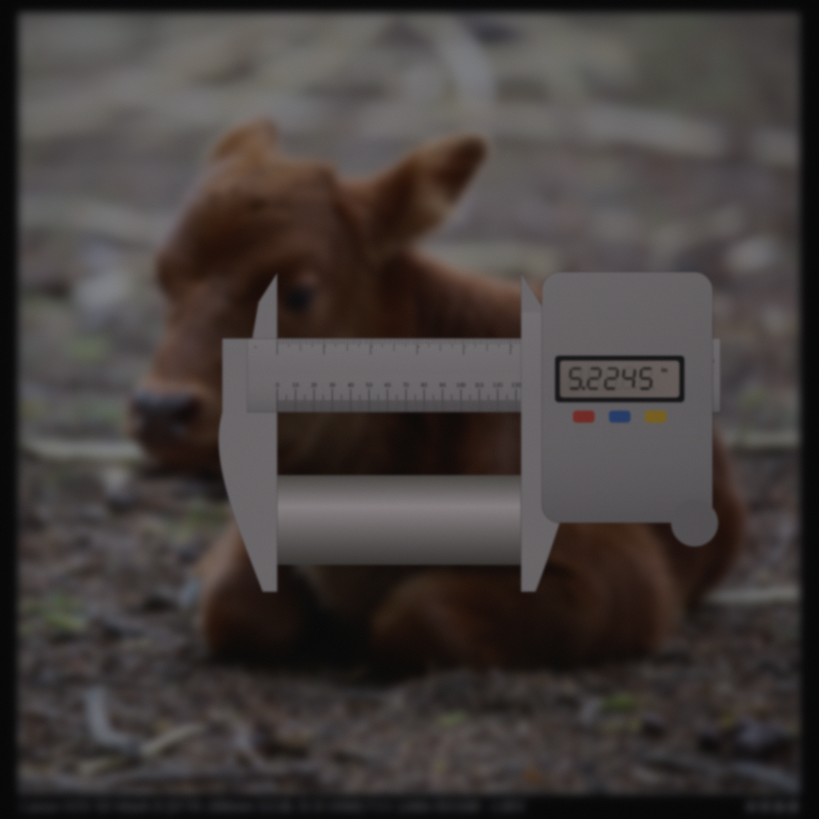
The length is {"value": 5.2245, "unit": "in"}
